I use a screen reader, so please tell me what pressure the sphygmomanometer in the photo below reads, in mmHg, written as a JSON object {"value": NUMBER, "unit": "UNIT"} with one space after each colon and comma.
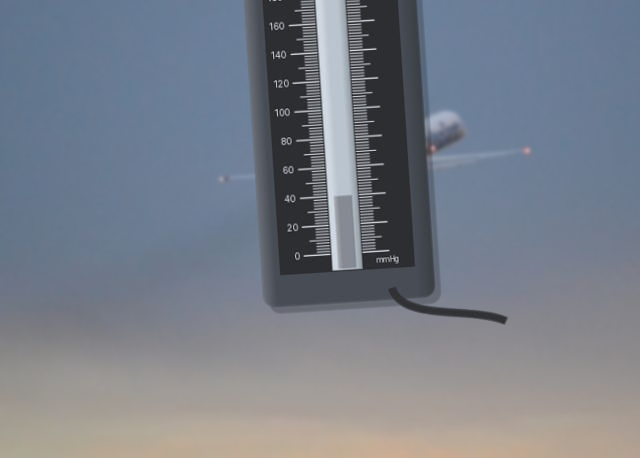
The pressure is {"value": 40, "unit": "mmHg"}
